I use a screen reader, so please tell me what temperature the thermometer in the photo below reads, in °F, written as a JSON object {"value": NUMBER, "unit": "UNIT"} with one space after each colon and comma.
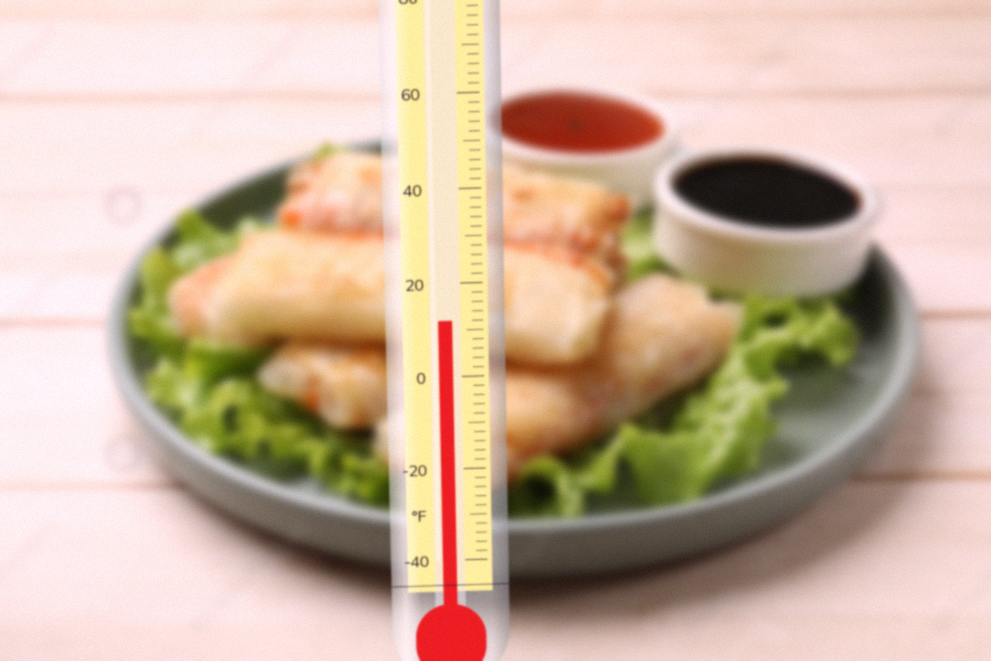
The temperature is {"value": 12, "unit": "°F"}
